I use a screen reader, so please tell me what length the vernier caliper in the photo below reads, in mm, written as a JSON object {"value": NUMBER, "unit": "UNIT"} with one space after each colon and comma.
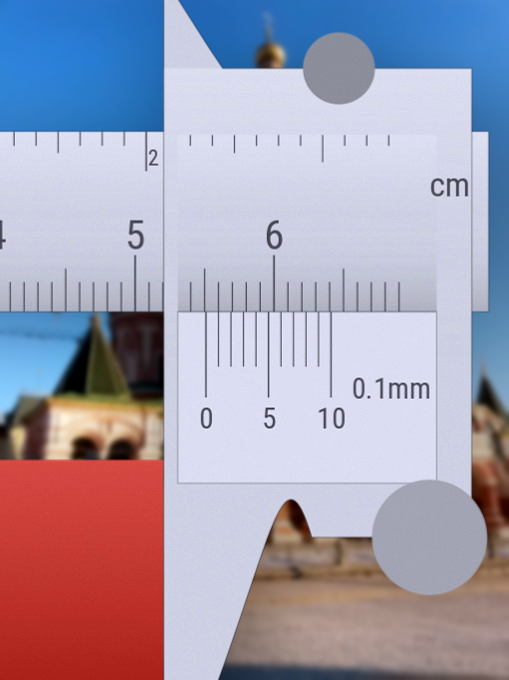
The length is {"value": 55.1, "unit": "mm"}
